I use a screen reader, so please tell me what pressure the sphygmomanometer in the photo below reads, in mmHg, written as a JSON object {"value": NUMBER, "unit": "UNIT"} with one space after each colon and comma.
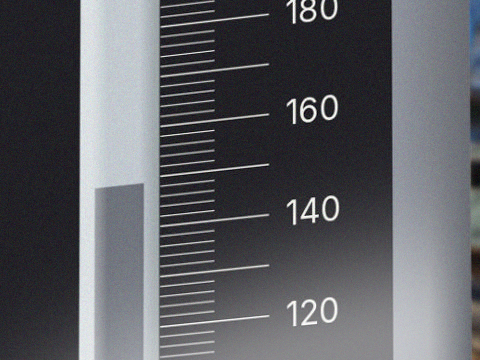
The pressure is {"value": 149, "unit": "mmHg"}
